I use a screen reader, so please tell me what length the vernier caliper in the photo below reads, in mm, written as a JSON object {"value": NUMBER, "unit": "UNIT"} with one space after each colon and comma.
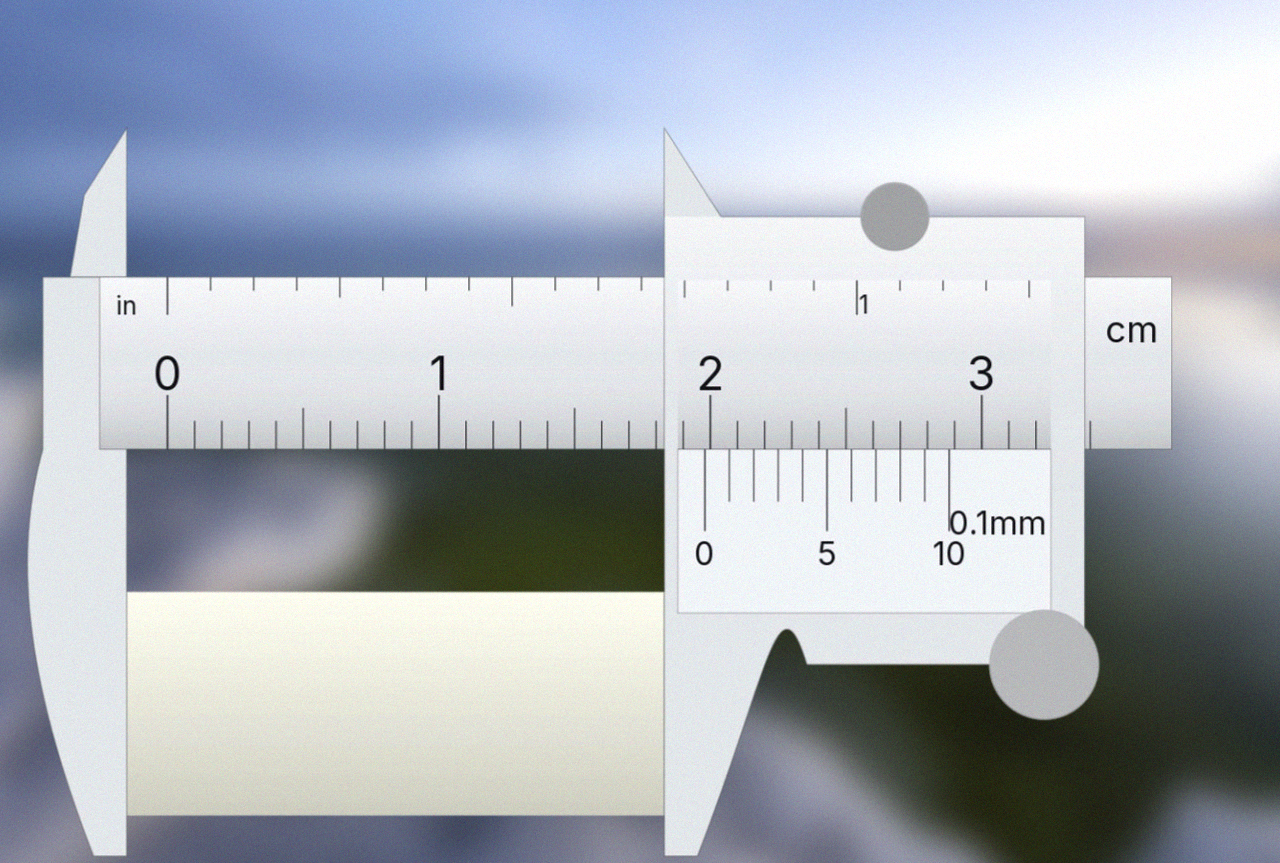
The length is {"value": 19.8, "unit": "mm"}
